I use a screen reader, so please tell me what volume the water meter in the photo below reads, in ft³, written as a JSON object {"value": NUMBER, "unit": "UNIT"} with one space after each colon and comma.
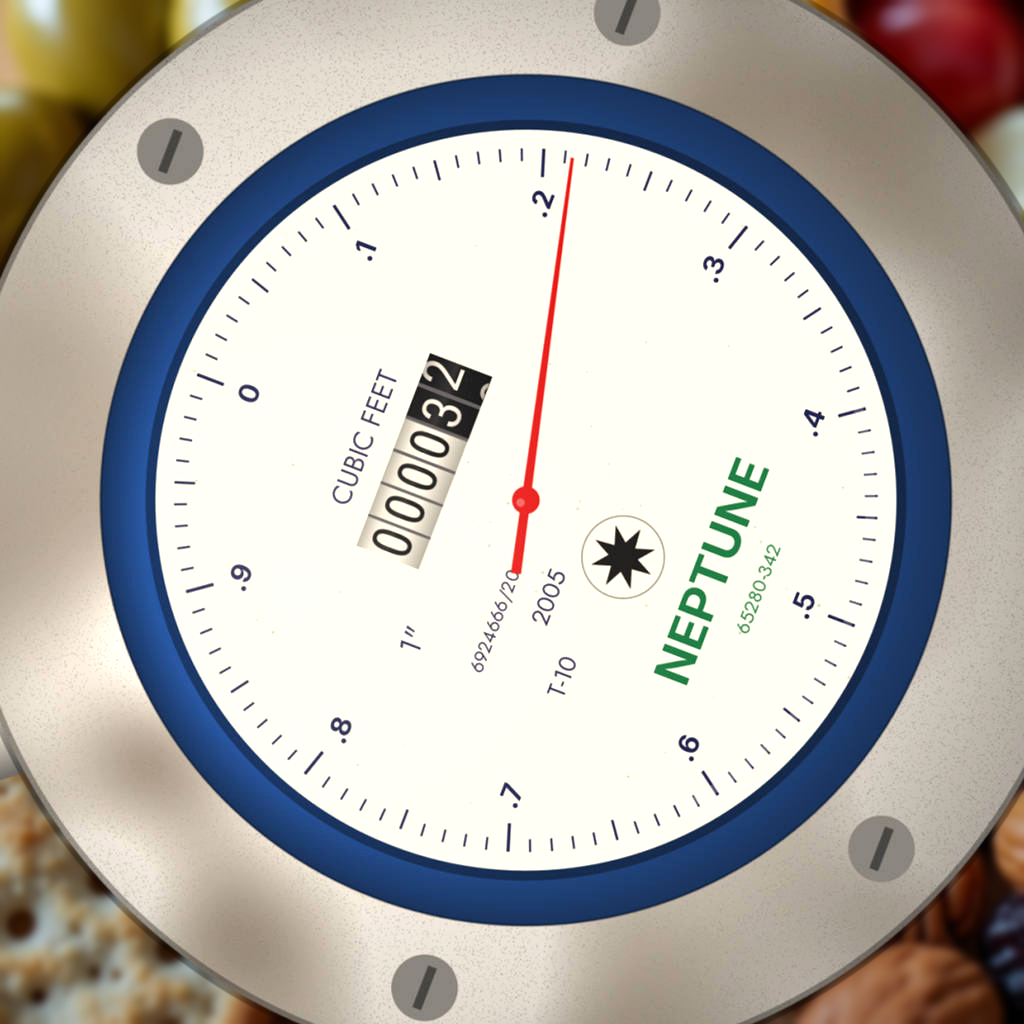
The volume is {"value": 32.21, "unit": "ft³"}
